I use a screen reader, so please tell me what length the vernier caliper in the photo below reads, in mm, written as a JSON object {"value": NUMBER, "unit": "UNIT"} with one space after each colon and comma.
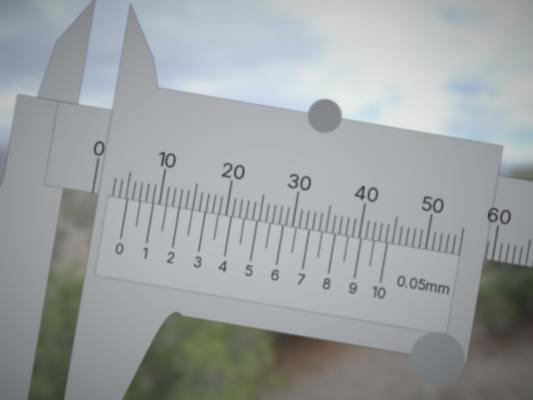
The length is {"value": 5.2, "unit": "mm"}
